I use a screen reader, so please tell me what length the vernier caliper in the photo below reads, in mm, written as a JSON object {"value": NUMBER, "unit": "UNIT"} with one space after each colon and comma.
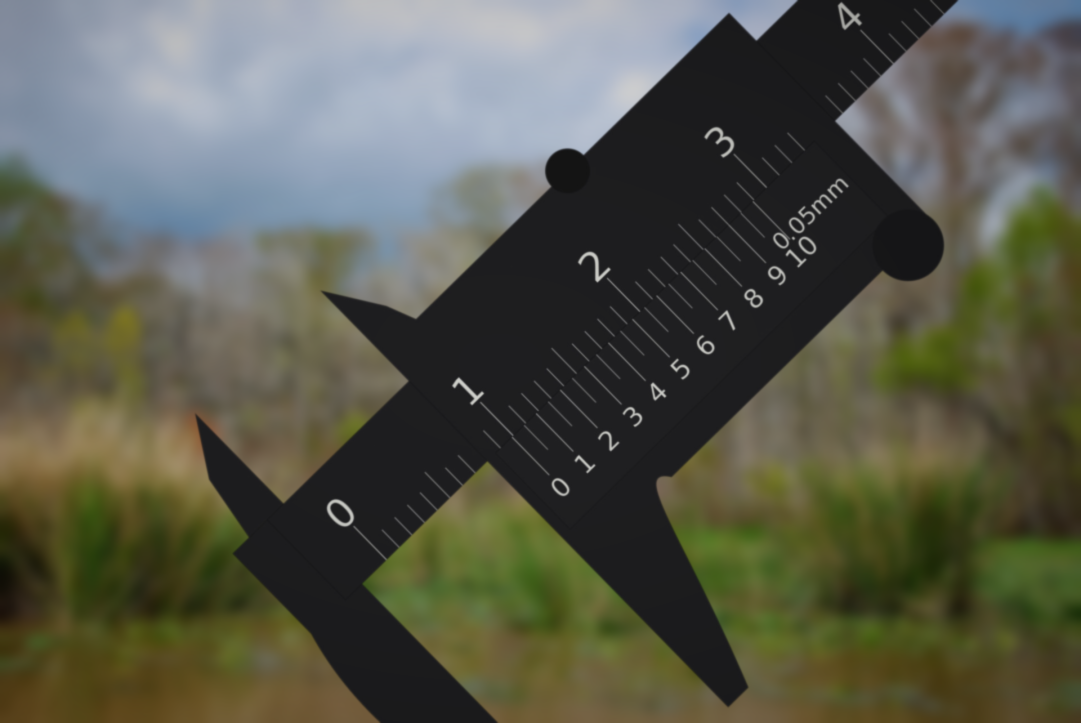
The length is {"value": 9.9, "unit": "mm"}
